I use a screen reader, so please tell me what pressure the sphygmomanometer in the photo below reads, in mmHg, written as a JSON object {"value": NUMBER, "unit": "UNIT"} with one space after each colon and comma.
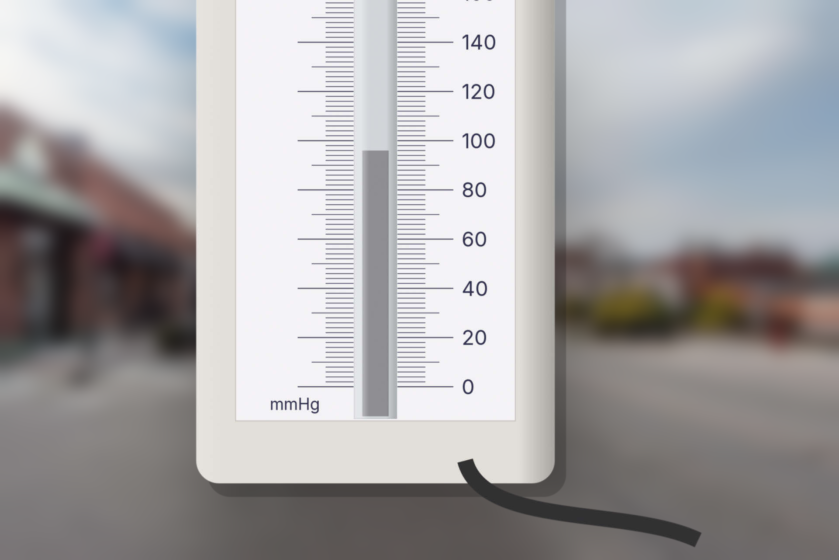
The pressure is {"value": 96, "unit": "mmHg"}
